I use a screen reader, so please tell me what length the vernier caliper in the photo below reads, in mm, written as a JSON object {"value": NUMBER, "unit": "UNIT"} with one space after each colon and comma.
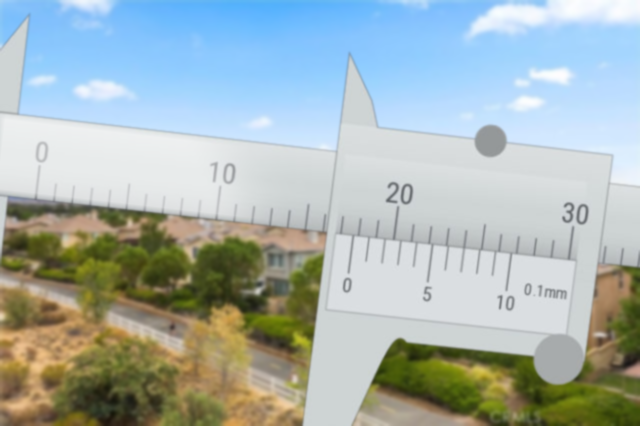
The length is {"value": 17.7, "unit": "mm"}
